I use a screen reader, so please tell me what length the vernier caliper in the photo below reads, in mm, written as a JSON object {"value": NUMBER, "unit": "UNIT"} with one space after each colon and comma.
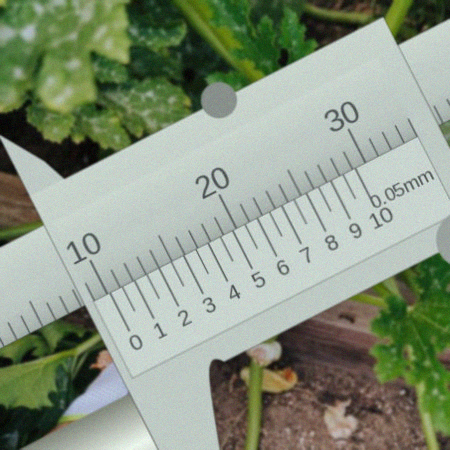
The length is {"value": 10.2, "unit": "mm"}
